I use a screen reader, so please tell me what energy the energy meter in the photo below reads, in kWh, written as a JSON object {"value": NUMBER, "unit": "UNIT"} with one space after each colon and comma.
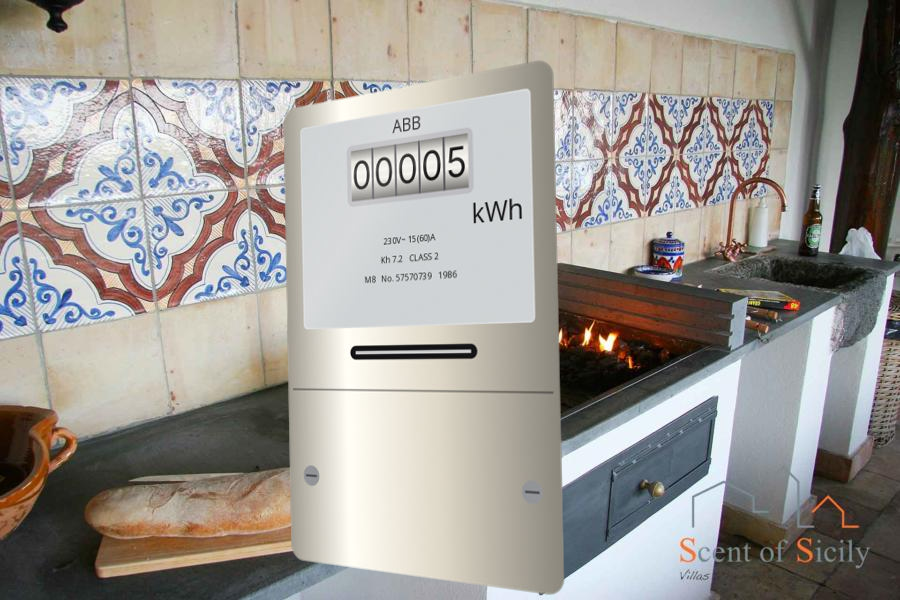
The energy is {"value": 5, "unit": "kWh"}
